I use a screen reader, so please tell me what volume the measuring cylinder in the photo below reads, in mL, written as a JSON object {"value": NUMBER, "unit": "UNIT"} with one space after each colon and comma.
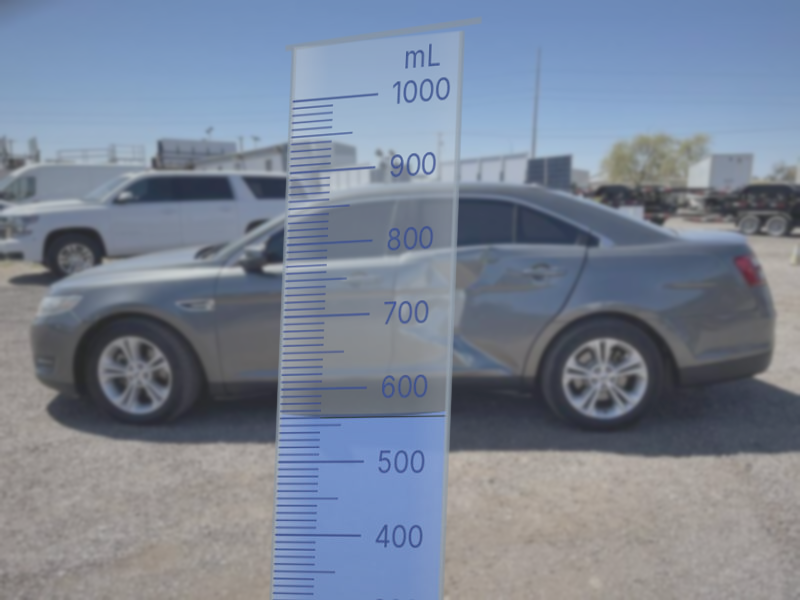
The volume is {"value": 560, "unit": "mL"}
